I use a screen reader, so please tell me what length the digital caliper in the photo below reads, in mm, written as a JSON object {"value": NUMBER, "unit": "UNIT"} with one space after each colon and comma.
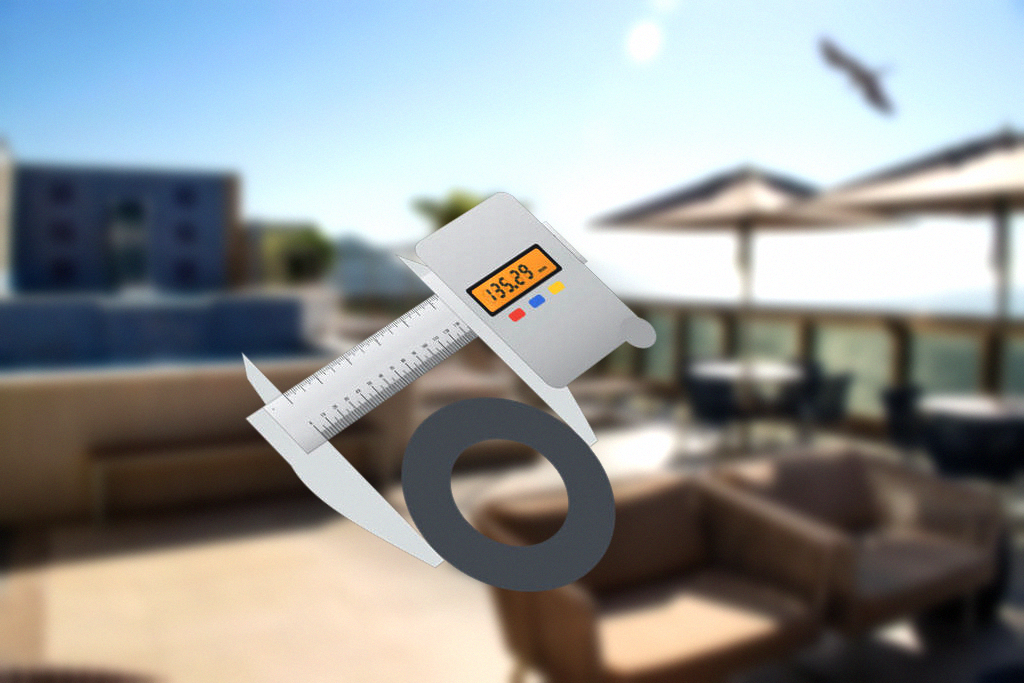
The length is {"value": 135.29, "unit": "mm"}
